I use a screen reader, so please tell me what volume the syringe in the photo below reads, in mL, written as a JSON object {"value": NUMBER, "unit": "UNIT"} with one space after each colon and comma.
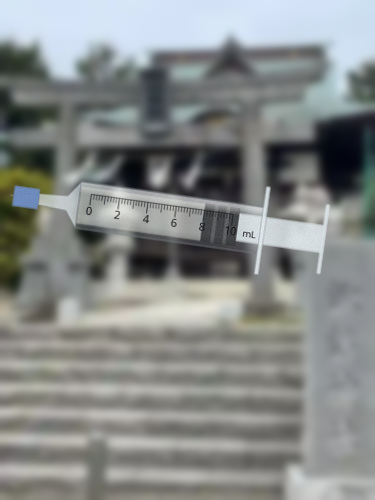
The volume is {"value": 8, "unit": "mL"}
